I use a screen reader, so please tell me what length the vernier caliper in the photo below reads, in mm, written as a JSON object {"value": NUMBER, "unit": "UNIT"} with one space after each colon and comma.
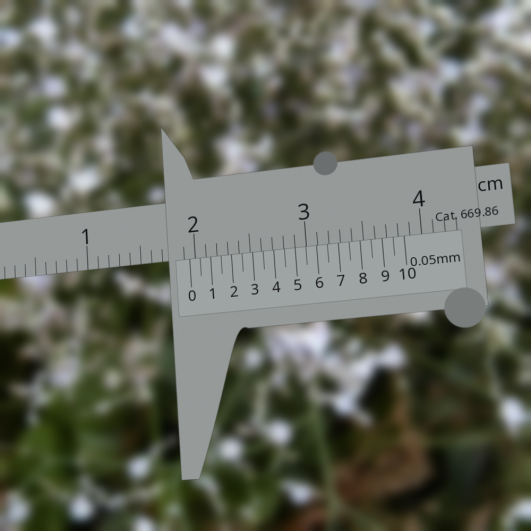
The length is {"value": 19.5, "unit": "mm"}
